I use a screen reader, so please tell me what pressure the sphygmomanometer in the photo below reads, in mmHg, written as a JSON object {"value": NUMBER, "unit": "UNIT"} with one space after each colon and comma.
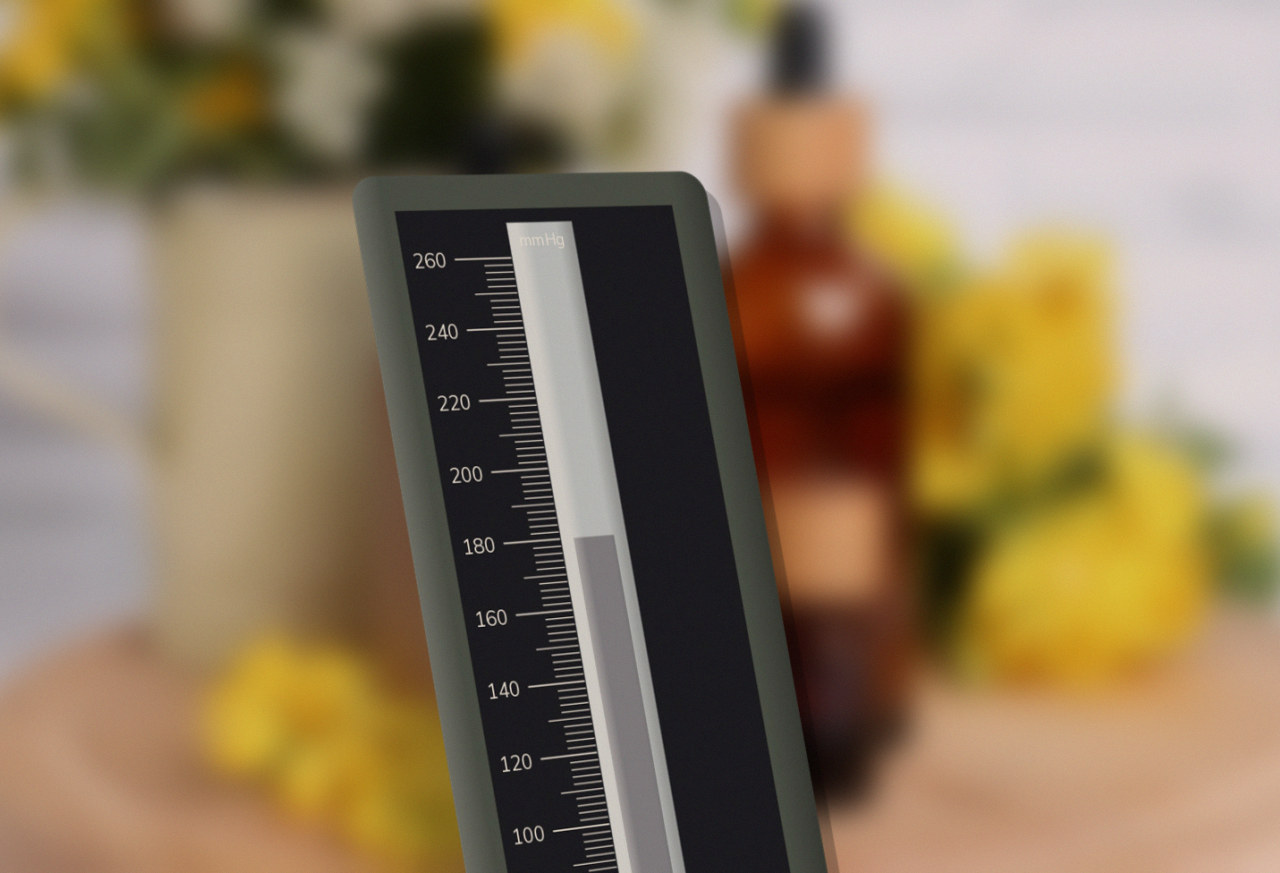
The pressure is {"value": 180, "unit": "mmHg"}
